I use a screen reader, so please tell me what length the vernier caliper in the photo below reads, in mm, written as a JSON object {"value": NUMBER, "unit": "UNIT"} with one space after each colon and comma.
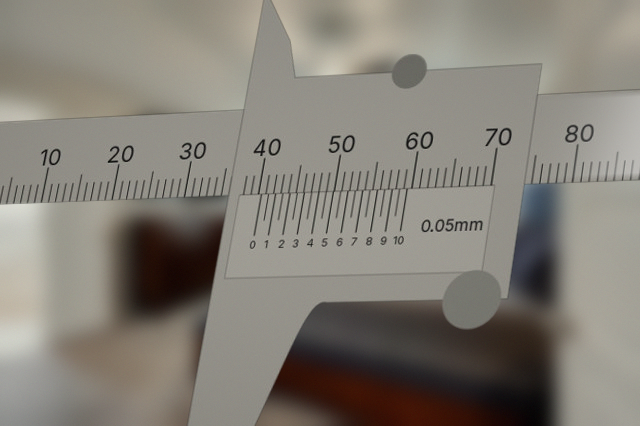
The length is {"value": 40.4, "unit": "mm"}
